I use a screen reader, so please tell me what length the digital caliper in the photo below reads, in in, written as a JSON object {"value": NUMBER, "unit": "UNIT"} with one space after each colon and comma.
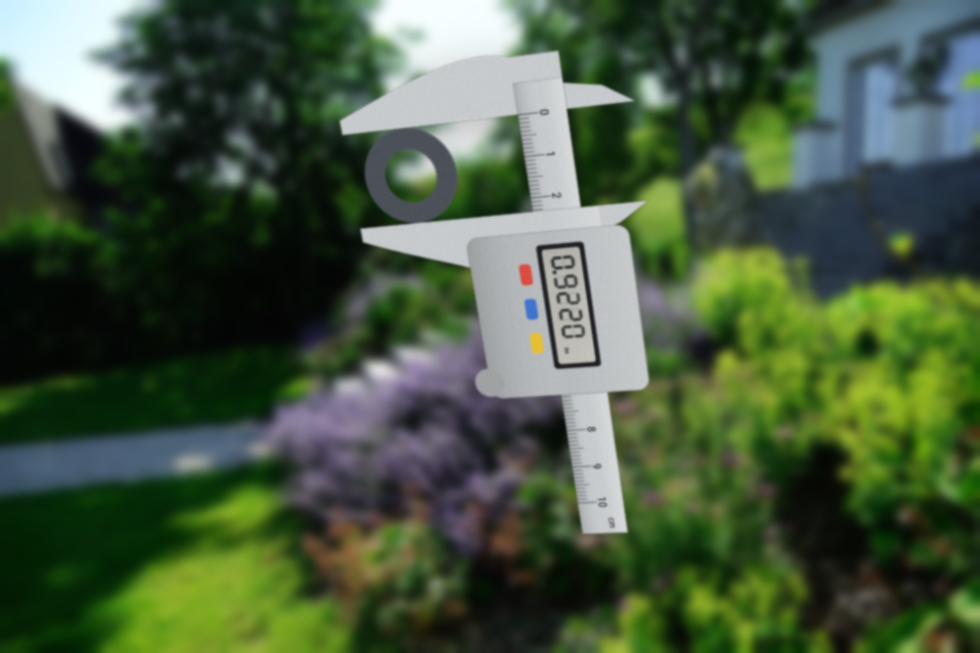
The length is {"value": 0.9220, "unit": "in"}
